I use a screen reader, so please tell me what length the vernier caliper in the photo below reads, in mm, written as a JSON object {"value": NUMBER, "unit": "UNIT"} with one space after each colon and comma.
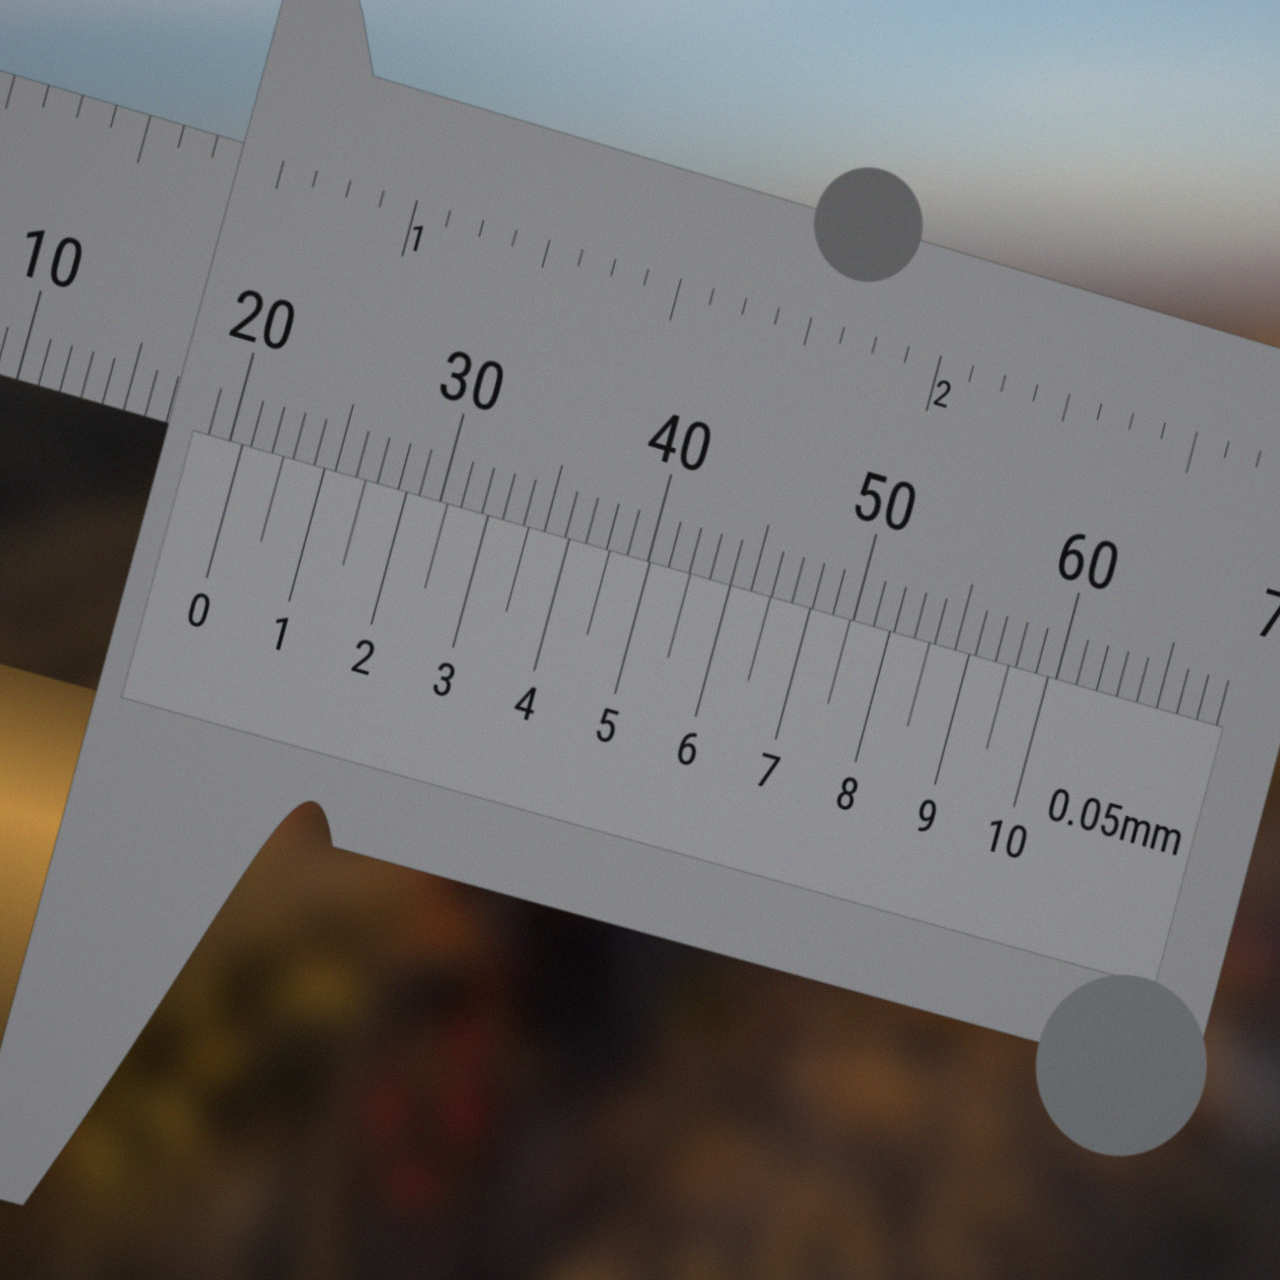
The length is {"value": 20.6, "unit": "mm"}
